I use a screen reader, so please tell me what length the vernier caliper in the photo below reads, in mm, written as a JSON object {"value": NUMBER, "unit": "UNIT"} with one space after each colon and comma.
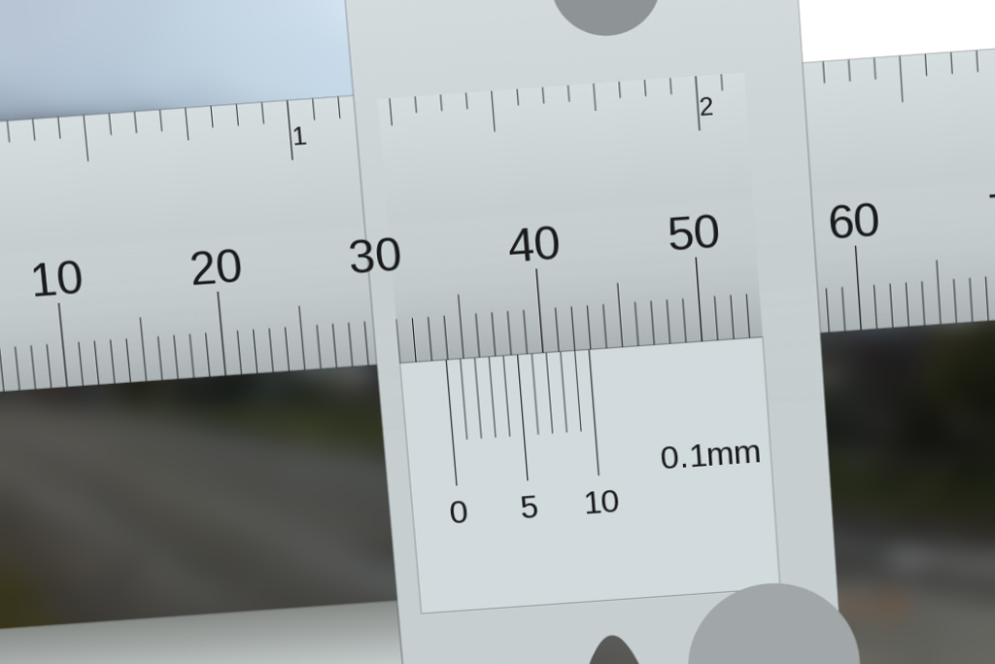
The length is {"value": 33.9, "unit": "mm"}
